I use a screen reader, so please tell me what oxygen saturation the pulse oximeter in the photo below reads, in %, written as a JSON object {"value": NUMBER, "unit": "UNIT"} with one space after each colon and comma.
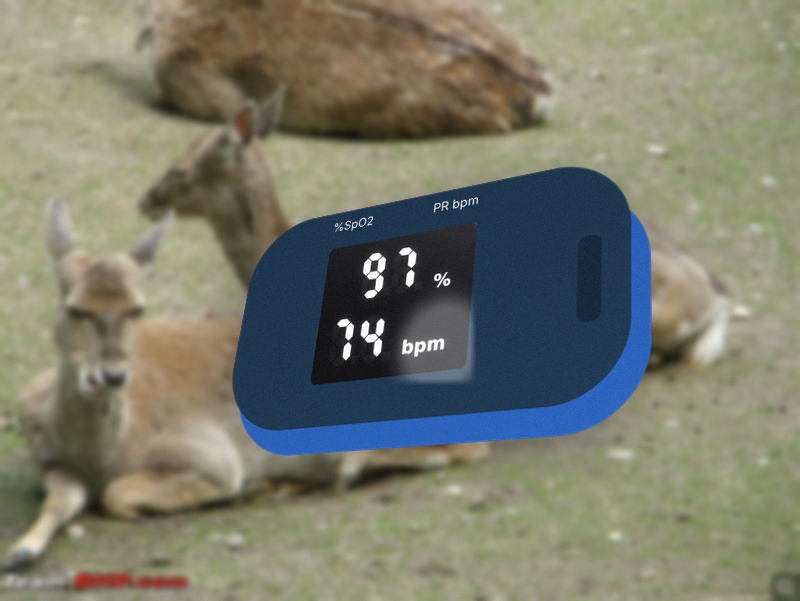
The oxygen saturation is {"value": 97, "unit": "%"}
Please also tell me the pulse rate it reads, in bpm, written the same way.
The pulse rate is {"value": 74, "unit": "bpm"}
